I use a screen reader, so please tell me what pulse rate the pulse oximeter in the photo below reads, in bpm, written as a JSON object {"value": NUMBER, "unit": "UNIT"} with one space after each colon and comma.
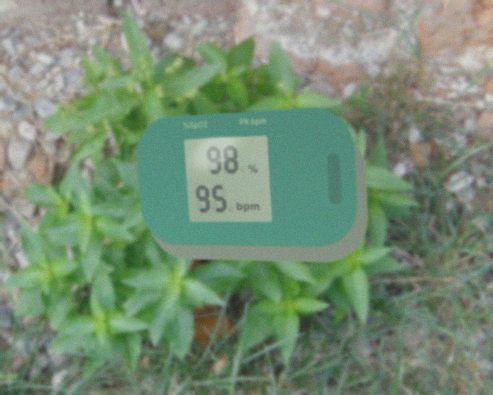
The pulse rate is {"value": 95, "unit": "bpm"}
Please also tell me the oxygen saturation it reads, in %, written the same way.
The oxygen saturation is {"value": 98, "unit": "%"}
